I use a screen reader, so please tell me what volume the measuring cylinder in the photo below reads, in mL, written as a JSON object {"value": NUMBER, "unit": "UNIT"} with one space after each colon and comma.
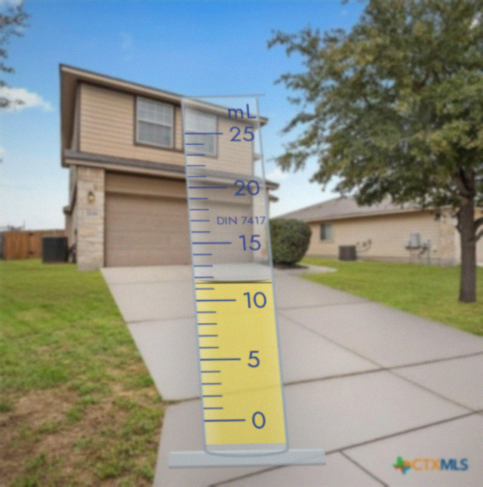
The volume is {"value": 11.5, "unit": "mL"}
